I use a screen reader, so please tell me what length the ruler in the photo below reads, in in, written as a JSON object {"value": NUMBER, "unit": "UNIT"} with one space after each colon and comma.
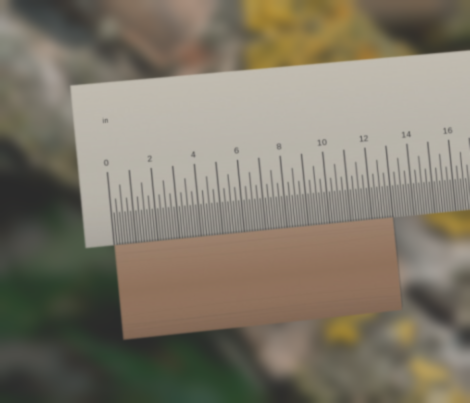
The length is {"value": 13, "unit": "in"}
